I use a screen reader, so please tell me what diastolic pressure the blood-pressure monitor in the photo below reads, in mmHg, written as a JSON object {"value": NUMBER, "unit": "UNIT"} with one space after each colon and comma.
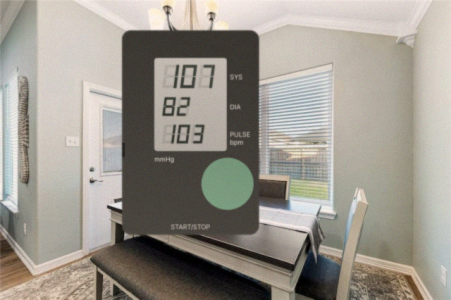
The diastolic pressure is {"value": 82, "unit": "mmHg"}
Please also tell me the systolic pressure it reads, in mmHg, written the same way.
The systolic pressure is {"value": 107, "unit": "mmHg"}
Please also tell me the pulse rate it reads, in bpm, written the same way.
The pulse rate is {"value": 103, "unit": "bpm"}
